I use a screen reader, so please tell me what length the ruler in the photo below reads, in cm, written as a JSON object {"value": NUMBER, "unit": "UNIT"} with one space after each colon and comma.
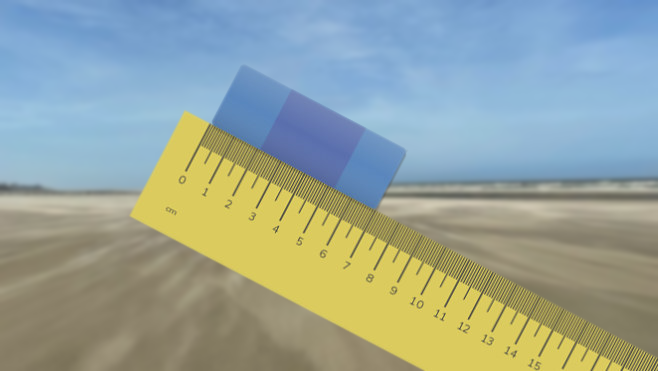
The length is {"value": 7, "unit": "cm"}
